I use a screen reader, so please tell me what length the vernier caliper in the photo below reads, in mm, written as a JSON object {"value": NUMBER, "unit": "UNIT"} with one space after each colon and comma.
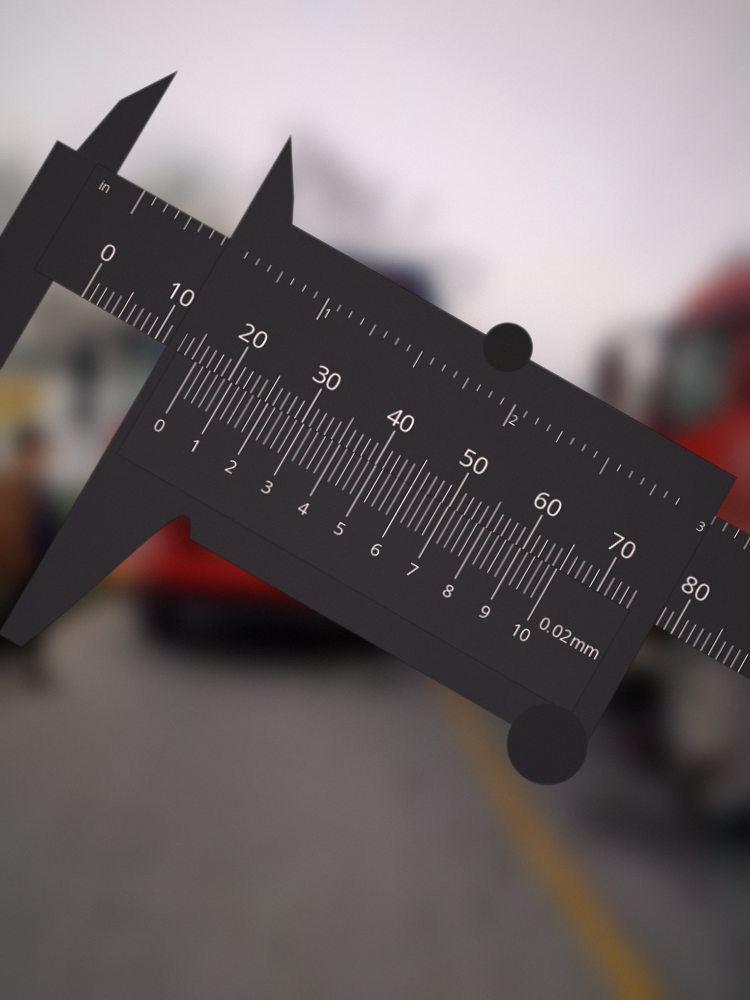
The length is {"value": 15.6, "unit": "mm"}
